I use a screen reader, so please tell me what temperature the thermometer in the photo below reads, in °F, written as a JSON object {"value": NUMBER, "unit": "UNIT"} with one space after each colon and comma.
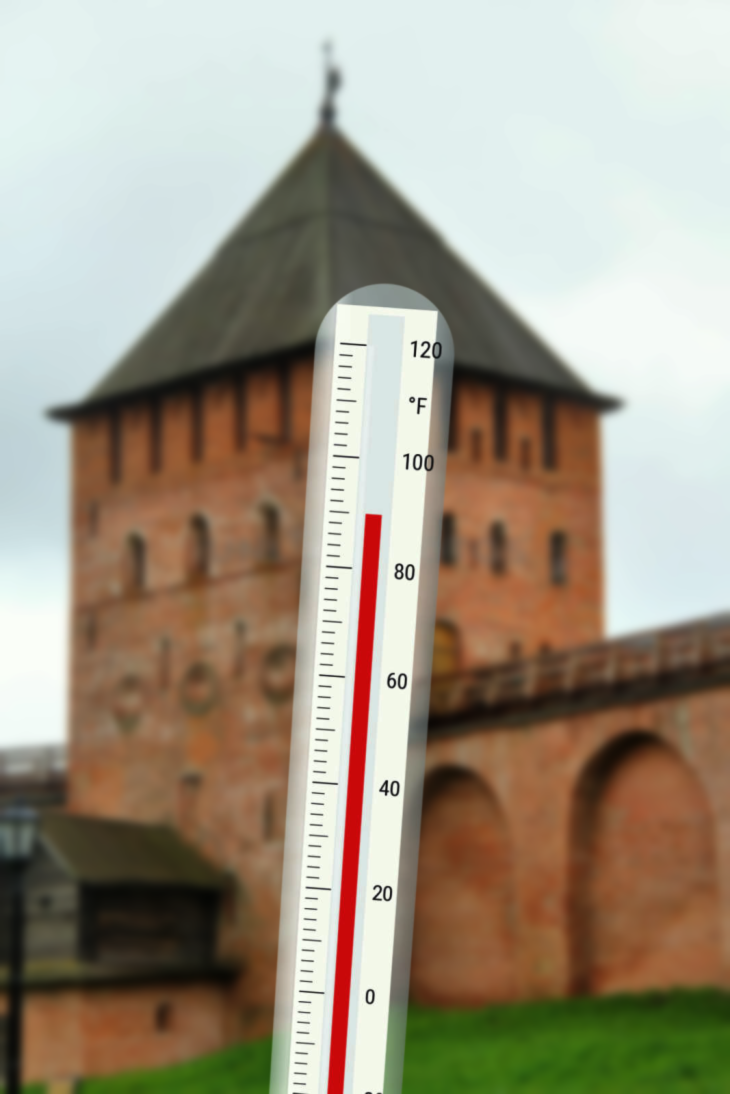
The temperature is {"value": 90, "unit": "°F"}
